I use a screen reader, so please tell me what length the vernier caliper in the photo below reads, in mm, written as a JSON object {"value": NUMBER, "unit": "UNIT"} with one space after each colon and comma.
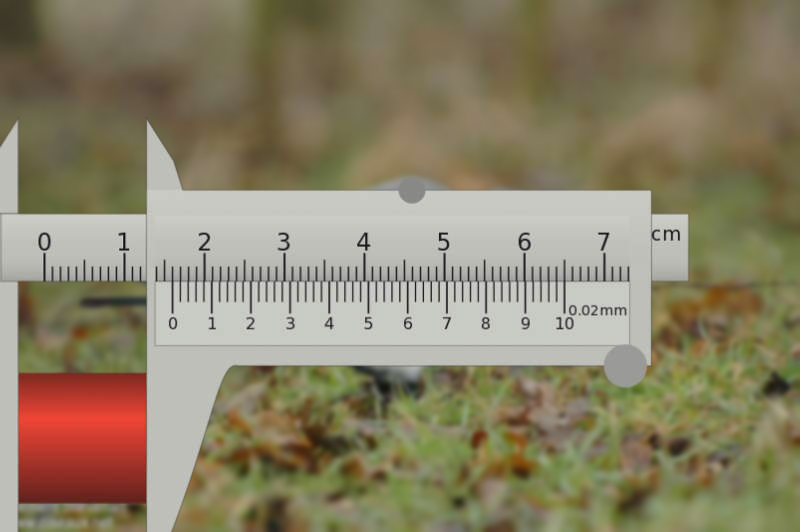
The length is {"value": 16.0, "unit": "mm"}
